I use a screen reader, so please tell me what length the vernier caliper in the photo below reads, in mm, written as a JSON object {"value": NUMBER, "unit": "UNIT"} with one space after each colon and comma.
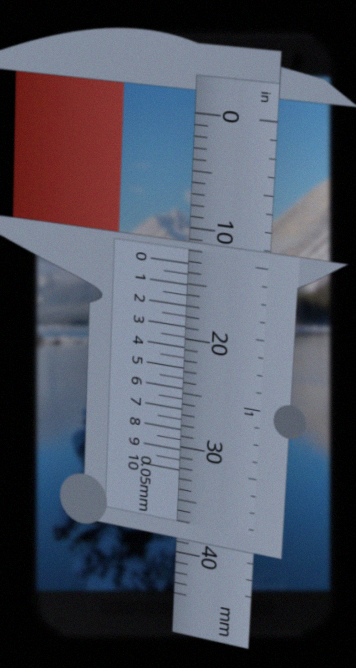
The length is {"value": 13.2, "unit": "mm"}
